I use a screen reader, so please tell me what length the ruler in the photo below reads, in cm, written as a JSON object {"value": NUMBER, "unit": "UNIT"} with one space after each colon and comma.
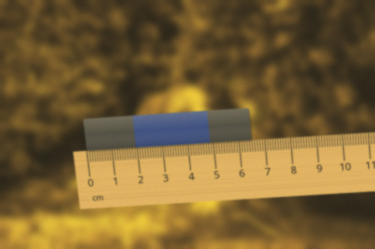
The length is {"value": 6.5, "unit": "cm"}
